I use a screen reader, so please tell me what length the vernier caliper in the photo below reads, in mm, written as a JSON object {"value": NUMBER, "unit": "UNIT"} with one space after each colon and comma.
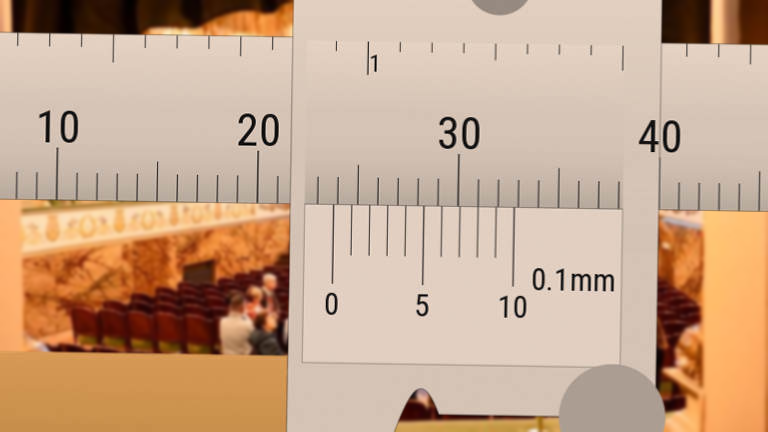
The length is {"value": 23.8, "unit": "mm"}
